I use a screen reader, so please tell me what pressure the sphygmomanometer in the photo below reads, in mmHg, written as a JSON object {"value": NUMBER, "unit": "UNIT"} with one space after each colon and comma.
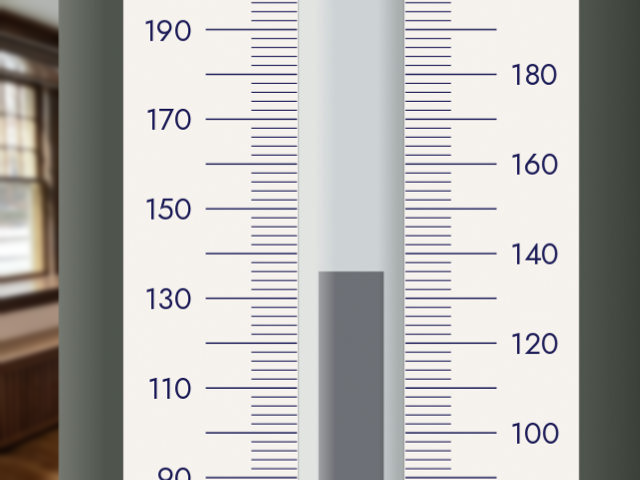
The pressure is {"value": 136, "unit": "mmHg"}
